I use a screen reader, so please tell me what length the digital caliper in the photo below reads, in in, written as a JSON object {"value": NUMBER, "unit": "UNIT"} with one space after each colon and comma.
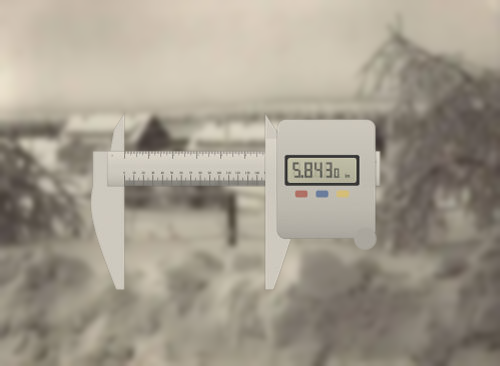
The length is {"value": 5.8430, "unit": "in"}
